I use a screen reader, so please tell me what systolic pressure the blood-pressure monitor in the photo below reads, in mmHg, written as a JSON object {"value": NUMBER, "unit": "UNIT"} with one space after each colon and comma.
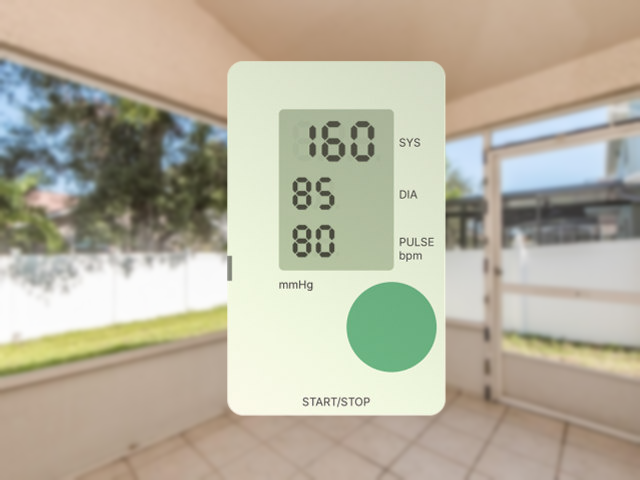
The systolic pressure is {"value": 160, "unit": "mmHg"}
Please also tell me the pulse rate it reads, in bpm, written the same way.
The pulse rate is {"value": 80, "unit": "bpm"}
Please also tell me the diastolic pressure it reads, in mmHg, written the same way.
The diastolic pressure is {"value": 85, "unit": "mmHg"}
